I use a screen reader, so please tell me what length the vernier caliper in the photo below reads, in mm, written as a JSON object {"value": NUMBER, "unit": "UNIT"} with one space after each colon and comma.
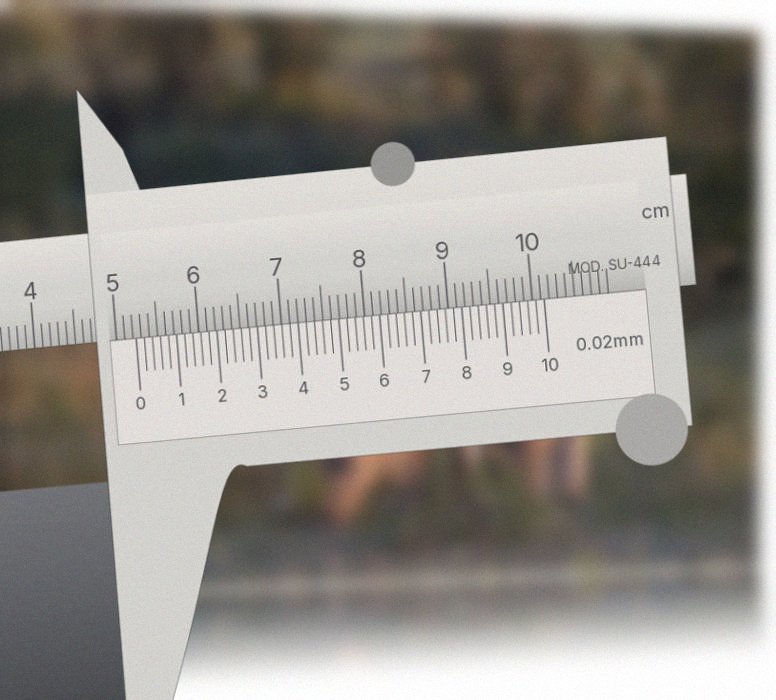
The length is {"value": 52.4, "unit": "mm"}
